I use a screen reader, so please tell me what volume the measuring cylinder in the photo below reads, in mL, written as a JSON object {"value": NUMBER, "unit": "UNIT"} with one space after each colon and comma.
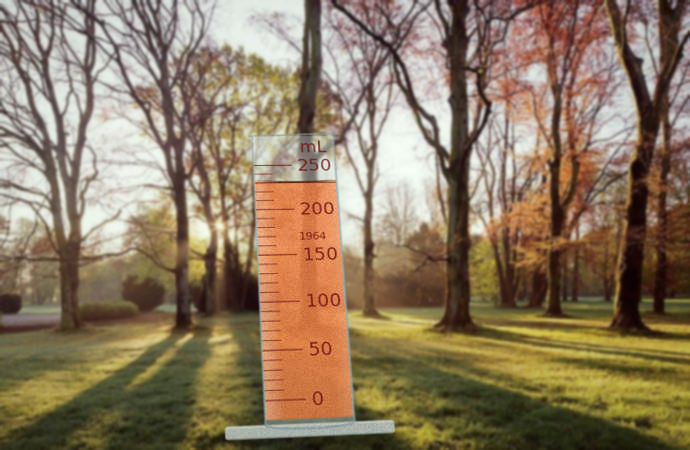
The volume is {"value": 230, "unit": "mL"}
